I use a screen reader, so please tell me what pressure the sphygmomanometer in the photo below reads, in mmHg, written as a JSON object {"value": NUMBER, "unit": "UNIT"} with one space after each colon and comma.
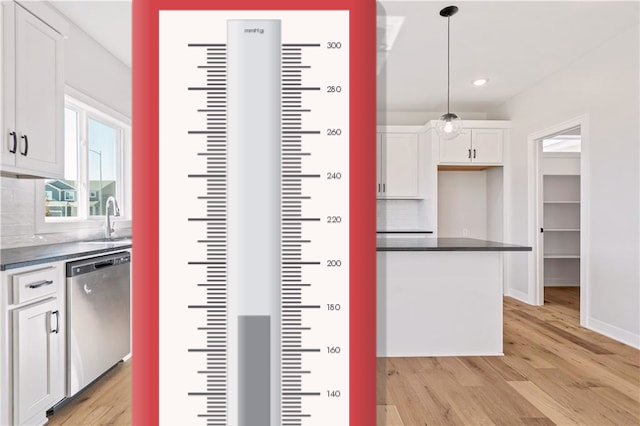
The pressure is {"value": 176, "unit": "mmHg"}
